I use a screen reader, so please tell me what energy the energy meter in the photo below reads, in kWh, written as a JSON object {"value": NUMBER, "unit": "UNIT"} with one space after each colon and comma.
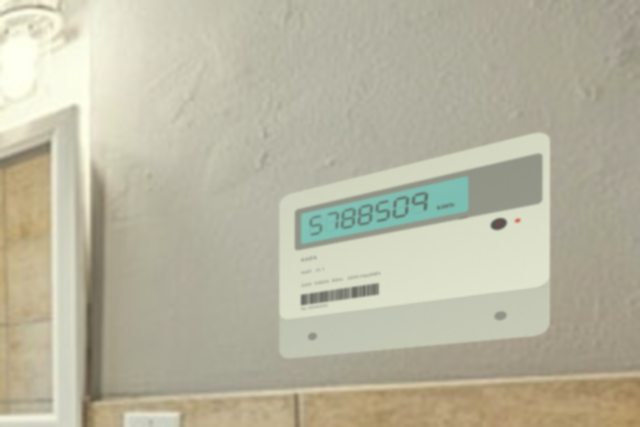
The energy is {"value": 5788509, "unit": "kWh"}
